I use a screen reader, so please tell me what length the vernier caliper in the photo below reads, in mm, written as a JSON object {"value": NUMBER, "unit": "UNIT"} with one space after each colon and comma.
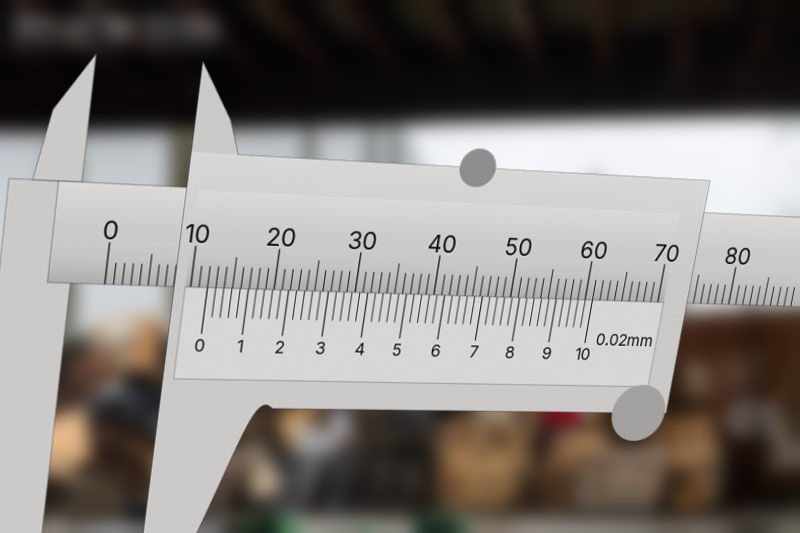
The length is {"value": 12.0, "unit": "mm"}
